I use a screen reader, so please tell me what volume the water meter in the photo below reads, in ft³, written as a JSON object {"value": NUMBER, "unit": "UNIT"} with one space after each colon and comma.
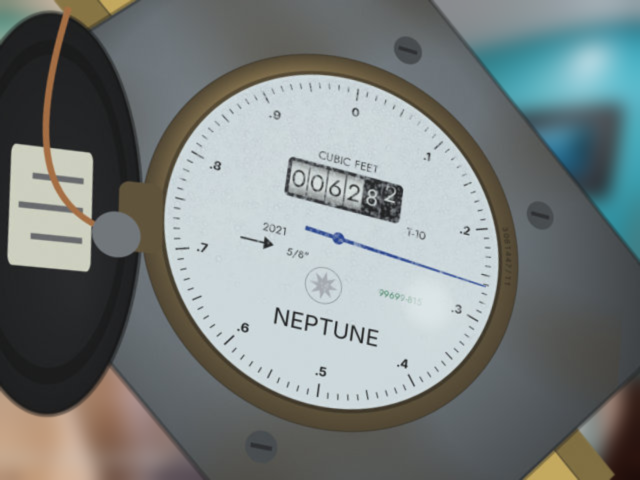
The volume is {"value": 6282.26, "unit": "ft³"}
